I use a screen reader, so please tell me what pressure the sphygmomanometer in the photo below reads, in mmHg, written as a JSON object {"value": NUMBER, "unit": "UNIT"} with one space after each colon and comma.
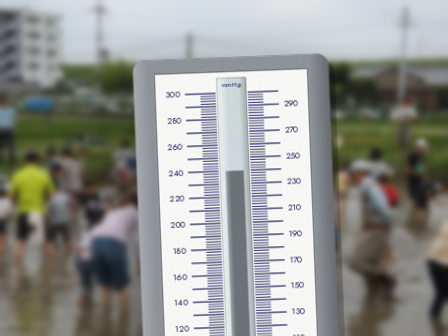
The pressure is {"value": 240, "unit": "mmHg"}
